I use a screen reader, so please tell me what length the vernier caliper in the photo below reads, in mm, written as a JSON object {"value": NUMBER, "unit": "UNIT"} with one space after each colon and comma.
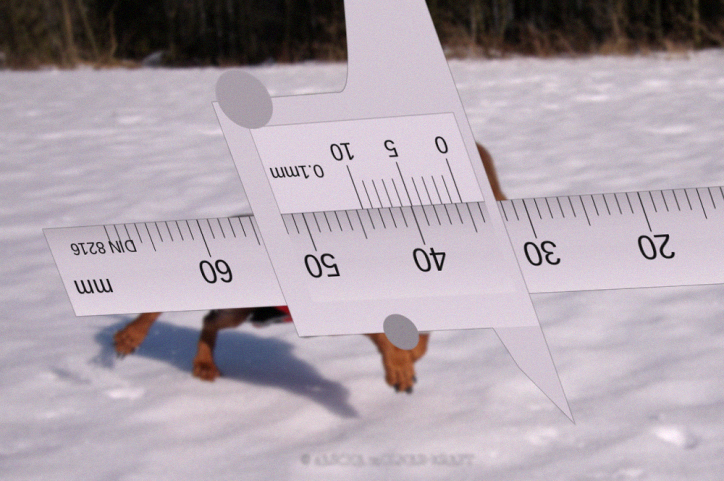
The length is {"value": 35.4, "unit": "mm"}
